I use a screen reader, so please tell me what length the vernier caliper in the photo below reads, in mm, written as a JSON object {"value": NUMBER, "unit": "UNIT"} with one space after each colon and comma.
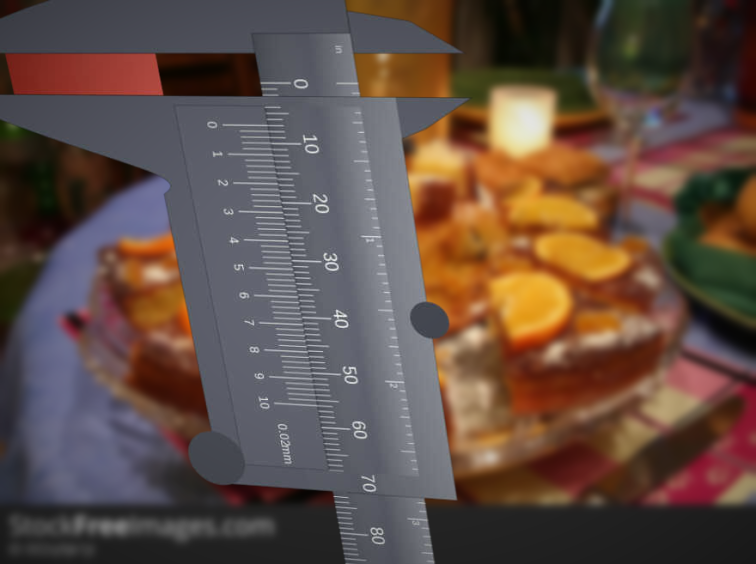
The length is {"value": 7.0, "unit": "mm"}
